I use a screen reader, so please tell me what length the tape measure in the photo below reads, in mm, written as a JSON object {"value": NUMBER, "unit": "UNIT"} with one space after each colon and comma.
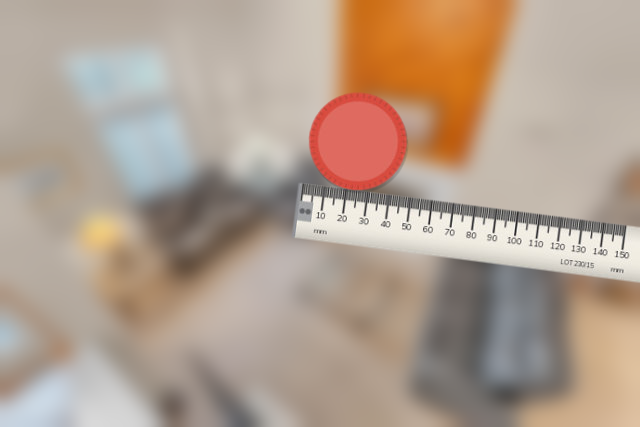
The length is {"value": 45, "unit": "mm"}
